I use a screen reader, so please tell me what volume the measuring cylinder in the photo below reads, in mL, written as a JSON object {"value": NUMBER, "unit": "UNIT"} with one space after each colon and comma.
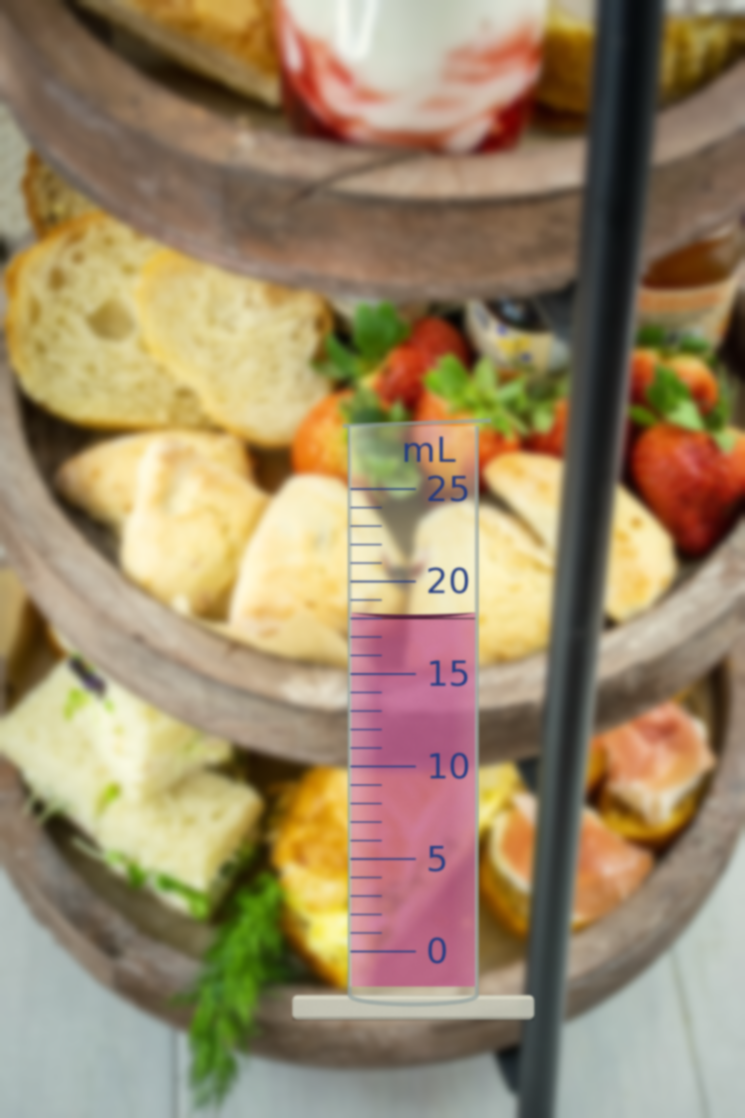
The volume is {"value": 18, "unit": "mL"}
